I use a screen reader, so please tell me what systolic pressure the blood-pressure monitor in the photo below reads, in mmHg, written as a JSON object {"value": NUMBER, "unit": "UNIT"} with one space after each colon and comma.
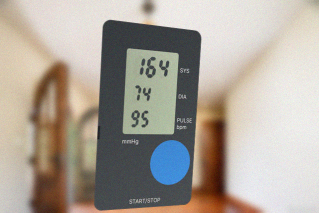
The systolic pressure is {"value": 164, "unit": "mmHg"}
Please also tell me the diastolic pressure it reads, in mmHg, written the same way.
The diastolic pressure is {"value": 74, "unit": "mmHg"}
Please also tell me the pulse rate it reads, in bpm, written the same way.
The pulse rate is {"value": 95, "unit": "bpm"}
